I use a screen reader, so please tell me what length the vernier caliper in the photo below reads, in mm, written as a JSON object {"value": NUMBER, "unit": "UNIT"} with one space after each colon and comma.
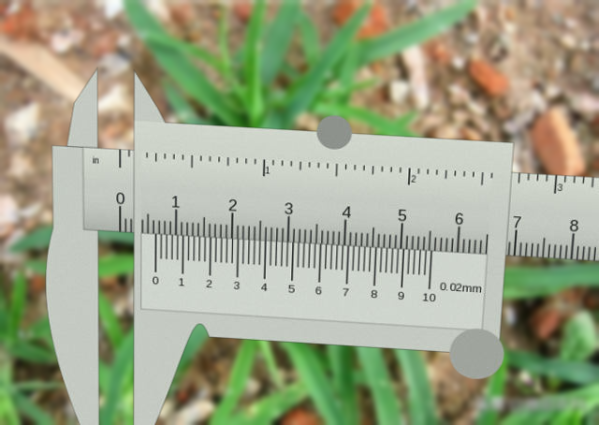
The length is {"value": 6.4, "unit": "mm"}
